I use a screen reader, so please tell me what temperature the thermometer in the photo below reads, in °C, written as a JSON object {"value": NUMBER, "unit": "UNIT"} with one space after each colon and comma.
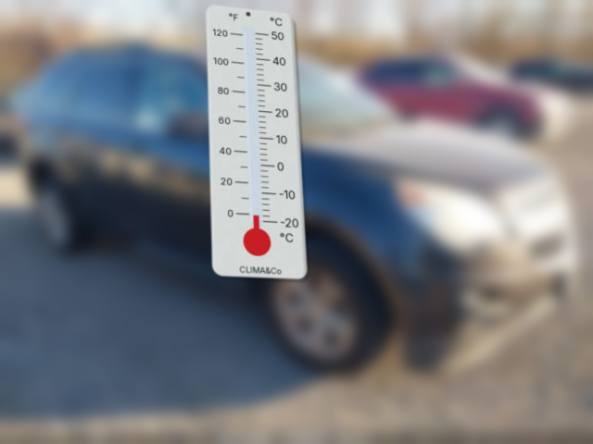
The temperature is {"value": -18, "unit": "°C"}
